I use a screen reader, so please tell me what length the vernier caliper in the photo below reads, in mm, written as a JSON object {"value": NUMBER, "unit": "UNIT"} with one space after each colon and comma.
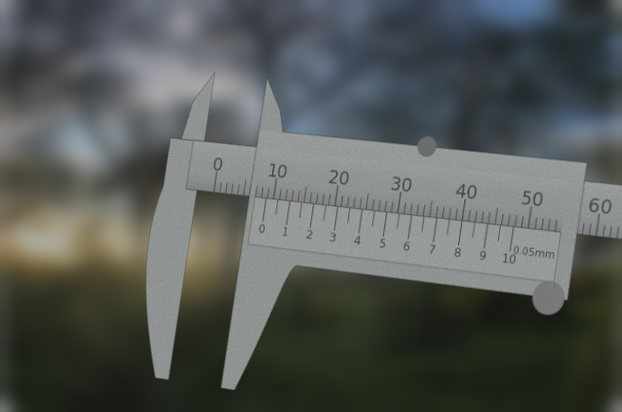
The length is {"value": 8.8, "unit": "mm"}
